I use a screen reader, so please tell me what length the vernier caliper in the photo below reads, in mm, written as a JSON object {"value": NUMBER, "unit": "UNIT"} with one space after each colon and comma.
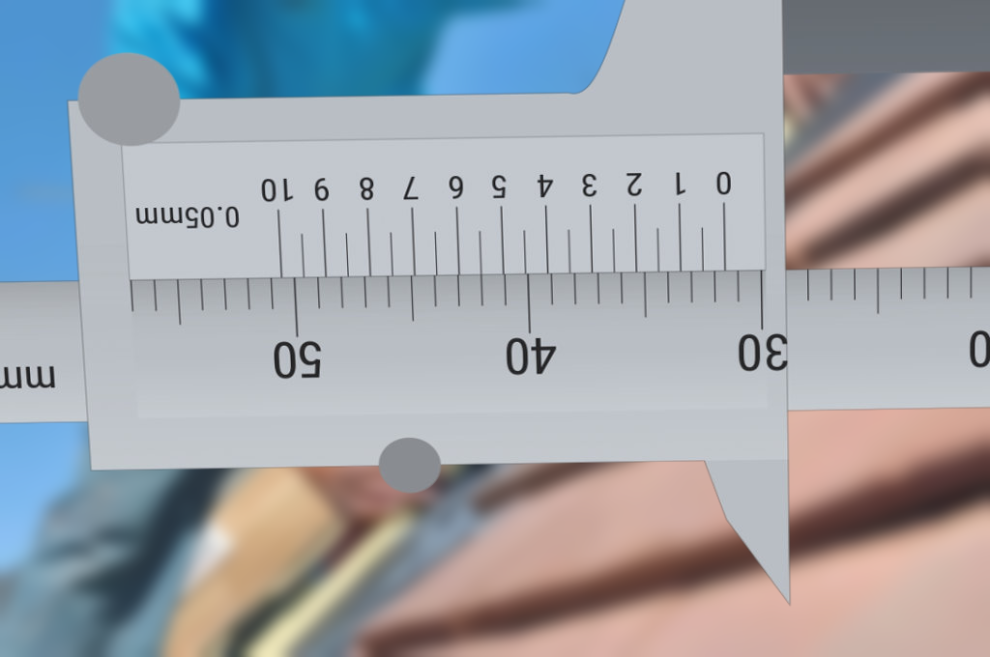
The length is {"value": 31.55, "unit": "mm"}
